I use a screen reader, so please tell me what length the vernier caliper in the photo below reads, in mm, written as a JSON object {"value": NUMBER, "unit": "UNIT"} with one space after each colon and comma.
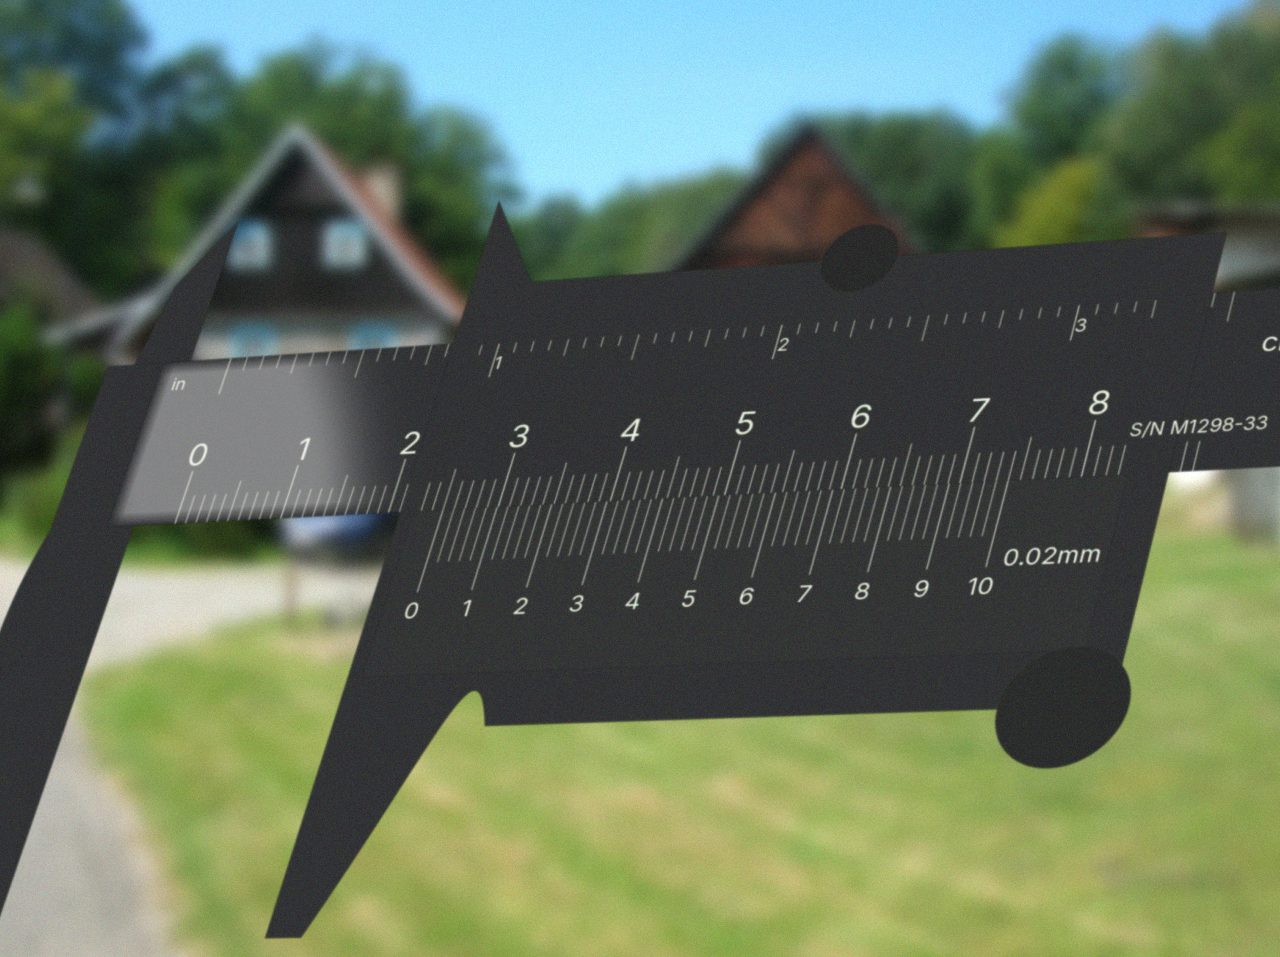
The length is {"value": 25.0, "unit": "mm"}
